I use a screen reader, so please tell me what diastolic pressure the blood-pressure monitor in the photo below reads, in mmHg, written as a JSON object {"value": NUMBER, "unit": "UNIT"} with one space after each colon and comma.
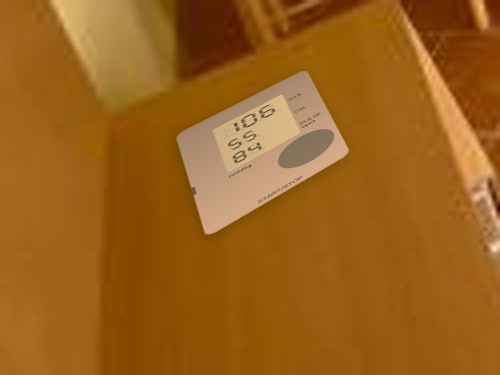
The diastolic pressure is {"value": 55, "unit": "mmHg"}
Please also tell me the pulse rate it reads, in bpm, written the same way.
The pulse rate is {"value": 84, "unit": "bpm"}
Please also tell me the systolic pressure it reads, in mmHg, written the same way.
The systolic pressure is {"value": 106, "unit": "mmHg"}
